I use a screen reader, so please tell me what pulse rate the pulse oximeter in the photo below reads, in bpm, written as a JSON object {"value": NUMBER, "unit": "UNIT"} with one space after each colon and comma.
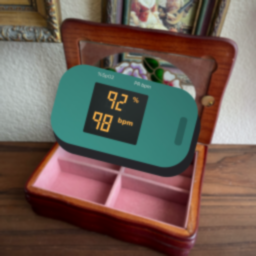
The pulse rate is {"value": 98, "unit": "bpm"}
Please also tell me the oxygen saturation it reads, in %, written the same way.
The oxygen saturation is {"value": 92, "unit": "%"}
